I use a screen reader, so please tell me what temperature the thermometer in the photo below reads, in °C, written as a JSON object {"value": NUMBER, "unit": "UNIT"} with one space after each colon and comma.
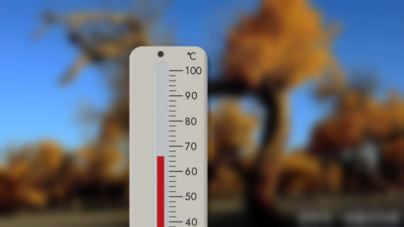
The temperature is {"value": 66, "unit": "°C"}
